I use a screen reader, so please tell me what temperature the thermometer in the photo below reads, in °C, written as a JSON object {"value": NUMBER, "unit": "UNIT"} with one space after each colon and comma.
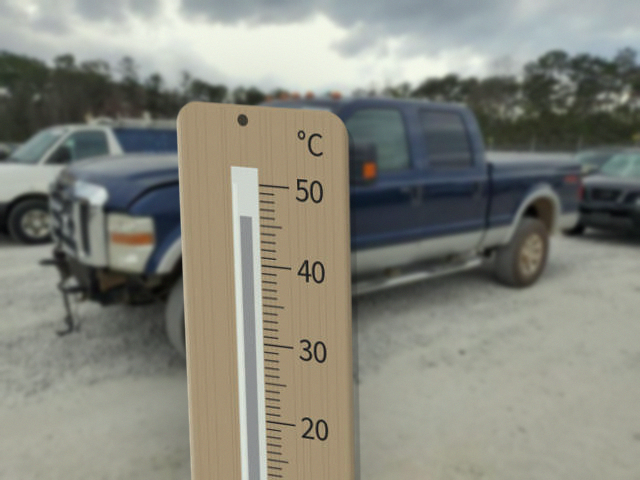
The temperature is {"value": 46, "unit": "°C"}
